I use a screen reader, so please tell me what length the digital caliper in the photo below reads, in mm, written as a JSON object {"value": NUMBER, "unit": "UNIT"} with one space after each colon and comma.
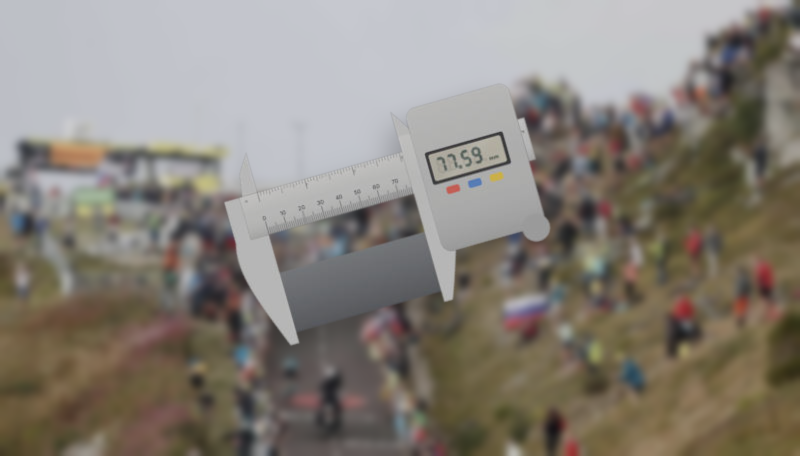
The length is {"value": 77.59, "unit": "mm"}
